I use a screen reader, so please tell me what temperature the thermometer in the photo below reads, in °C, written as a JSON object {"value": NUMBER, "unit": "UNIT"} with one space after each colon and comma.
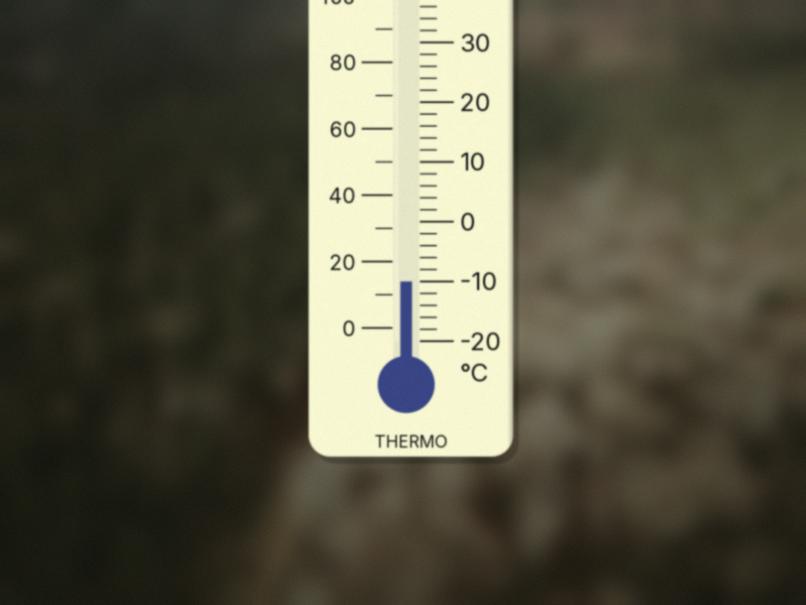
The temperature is {"value": -10, "unit": "°C"}
